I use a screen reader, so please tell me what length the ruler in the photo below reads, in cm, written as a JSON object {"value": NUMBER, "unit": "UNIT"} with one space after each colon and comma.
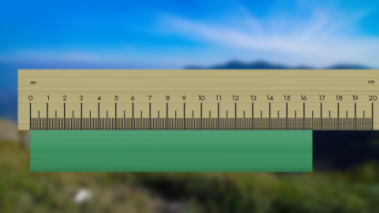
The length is {"value": 16.5, "unit": "cm"}
